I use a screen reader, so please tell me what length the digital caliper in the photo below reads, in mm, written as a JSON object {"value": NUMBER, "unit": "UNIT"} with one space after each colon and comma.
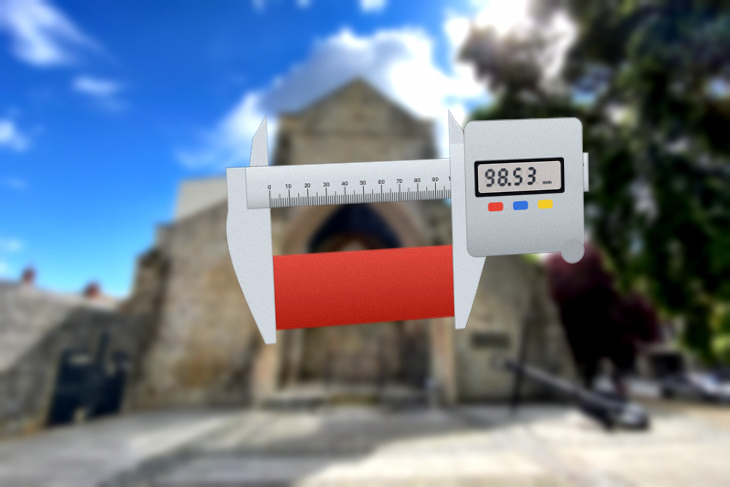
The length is {"value": 98.53, "unit": "mm"}
